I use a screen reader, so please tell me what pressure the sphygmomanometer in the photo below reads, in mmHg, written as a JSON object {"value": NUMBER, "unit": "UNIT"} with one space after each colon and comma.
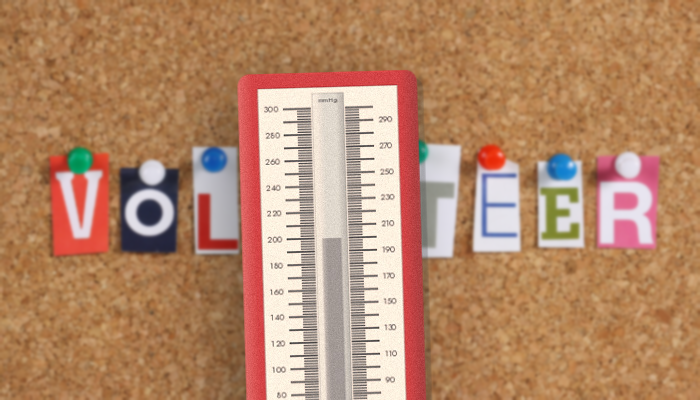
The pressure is {"value": 200, "unit": "mmHg"}
